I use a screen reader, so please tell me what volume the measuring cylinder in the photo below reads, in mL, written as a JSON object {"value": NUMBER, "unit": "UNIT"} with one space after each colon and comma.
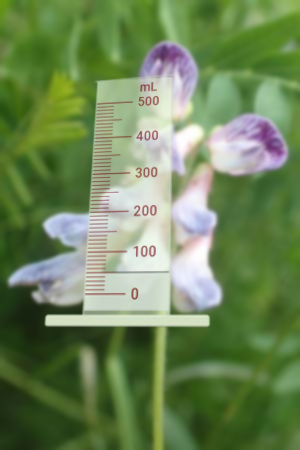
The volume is {"value": 50, "unit": "mL"}
